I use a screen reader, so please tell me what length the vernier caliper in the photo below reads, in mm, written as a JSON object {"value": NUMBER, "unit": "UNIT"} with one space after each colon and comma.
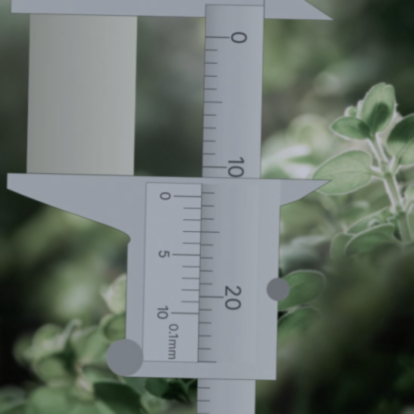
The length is {"value": 12.3, "unit": "mm"}
